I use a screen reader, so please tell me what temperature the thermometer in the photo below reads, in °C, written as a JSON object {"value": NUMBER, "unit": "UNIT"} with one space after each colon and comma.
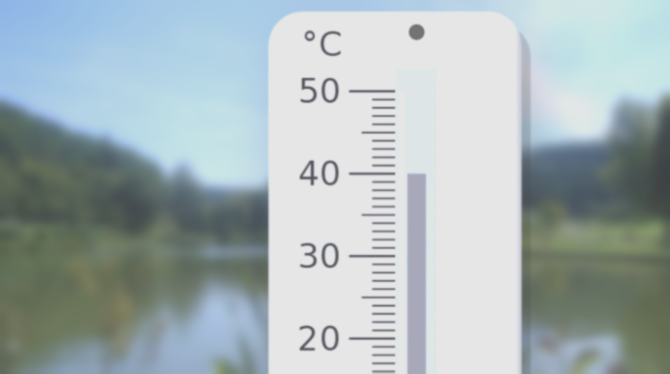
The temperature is {"value": 40, "unit": "°C"}
